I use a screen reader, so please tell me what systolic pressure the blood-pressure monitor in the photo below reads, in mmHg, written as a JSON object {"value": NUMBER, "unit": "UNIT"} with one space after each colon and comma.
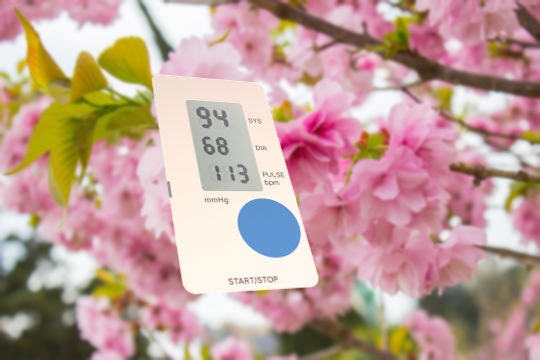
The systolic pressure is {"value": 94, "unit": "mmHg"}
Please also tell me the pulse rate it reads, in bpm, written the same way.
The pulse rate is {"value": 113, "unit": "bpm"}
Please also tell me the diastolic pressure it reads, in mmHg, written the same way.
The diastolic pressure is {"value": 68, "unit": "mmHg"}
